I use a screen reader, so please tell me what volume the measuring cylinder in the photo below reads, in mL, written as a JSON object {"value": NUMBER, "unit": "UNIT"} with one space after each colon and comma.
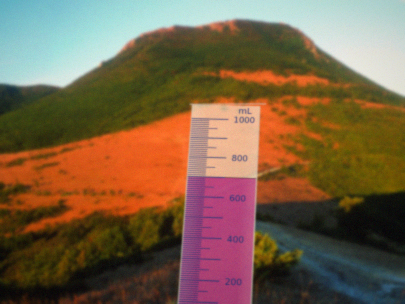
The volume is {"value": 700, "unit": "mL"}
